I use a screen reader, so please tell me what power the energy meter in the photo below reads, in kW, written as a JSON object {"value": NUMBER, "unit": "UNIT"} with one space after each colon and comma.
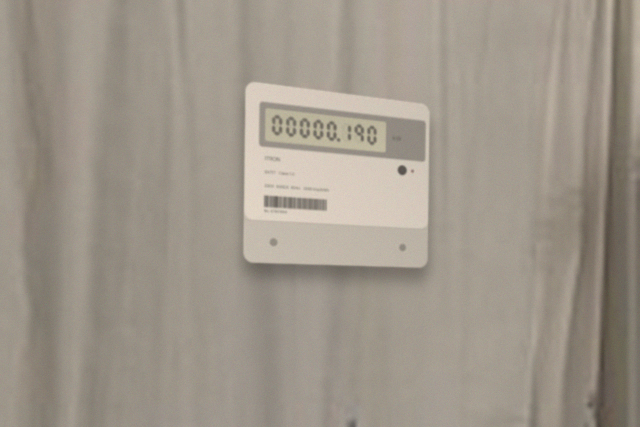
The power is {"value": 0.190, "unit": "kW"}
